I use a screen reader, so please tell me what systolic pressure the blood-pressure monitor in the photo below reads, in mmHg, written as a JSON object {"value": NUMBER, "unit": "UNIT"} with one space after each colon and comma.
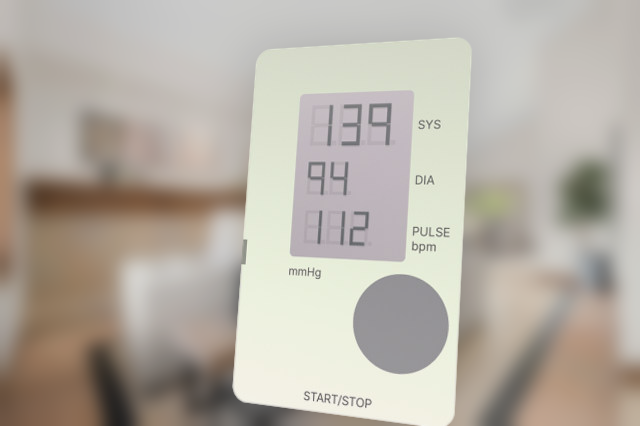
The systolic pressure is {"value": 139, "unit": "mmHg"}
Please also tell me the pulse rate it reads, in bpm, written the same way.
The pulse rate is {"value": 112, "unit": "bpm"}
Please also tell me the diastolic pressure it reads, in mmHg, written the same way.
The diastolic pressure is {"value": 94, "unit": "mmHg"}
